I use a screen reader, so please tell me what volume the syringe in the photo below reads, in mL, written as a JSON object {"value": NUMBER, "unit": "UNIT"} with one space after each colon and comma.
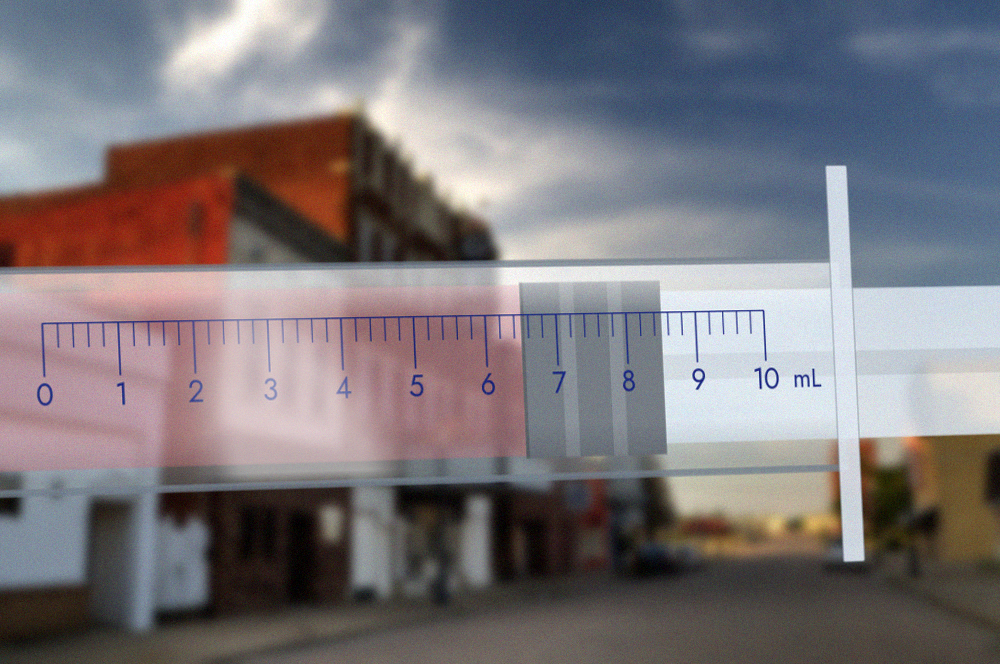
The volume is {"value": 6.5, "unit": "mL"}
